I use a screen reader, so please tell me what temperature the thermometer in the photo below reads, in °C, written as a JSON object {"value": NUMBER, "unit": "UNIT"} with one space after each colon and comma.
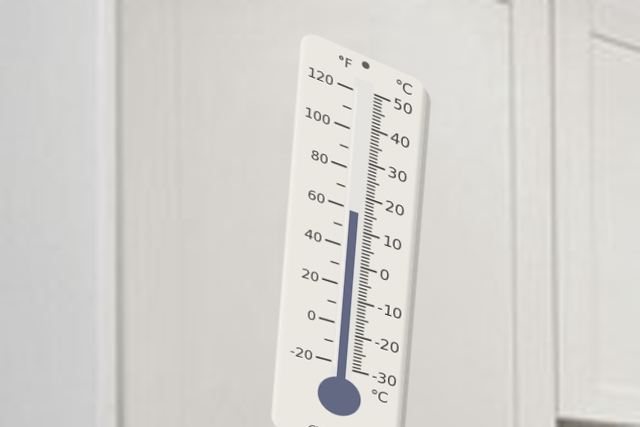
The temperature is {"value": 15, "unit": "°C"}
